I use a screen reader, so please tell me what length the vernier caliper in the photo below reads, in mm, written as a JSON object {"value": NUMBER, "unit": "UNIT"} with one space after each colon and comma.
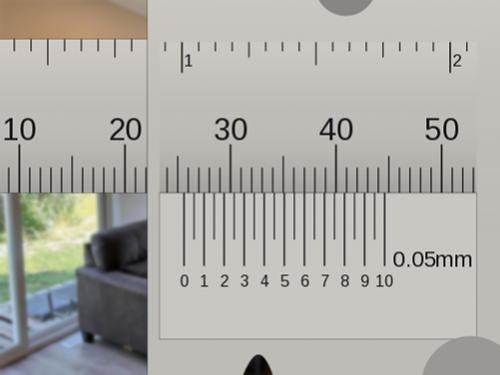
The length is {"value": 25.6, "unit": "mm"}
